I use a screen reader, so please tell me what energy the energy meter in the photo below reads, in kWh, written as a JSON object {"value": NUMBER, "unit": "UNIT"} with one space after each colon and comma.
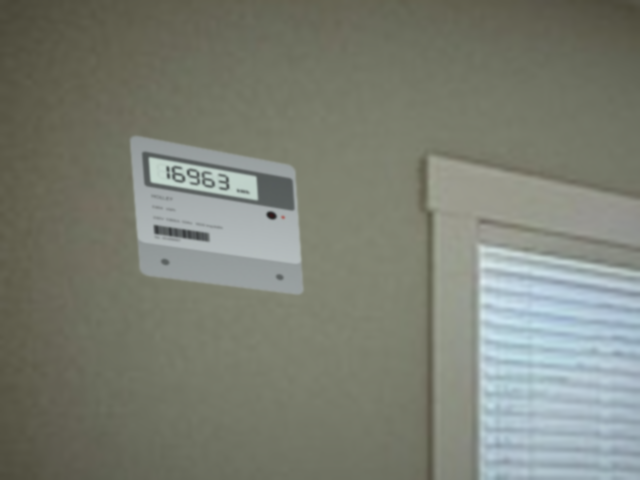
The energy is {"value": 16963, "unit": "kWh"}
